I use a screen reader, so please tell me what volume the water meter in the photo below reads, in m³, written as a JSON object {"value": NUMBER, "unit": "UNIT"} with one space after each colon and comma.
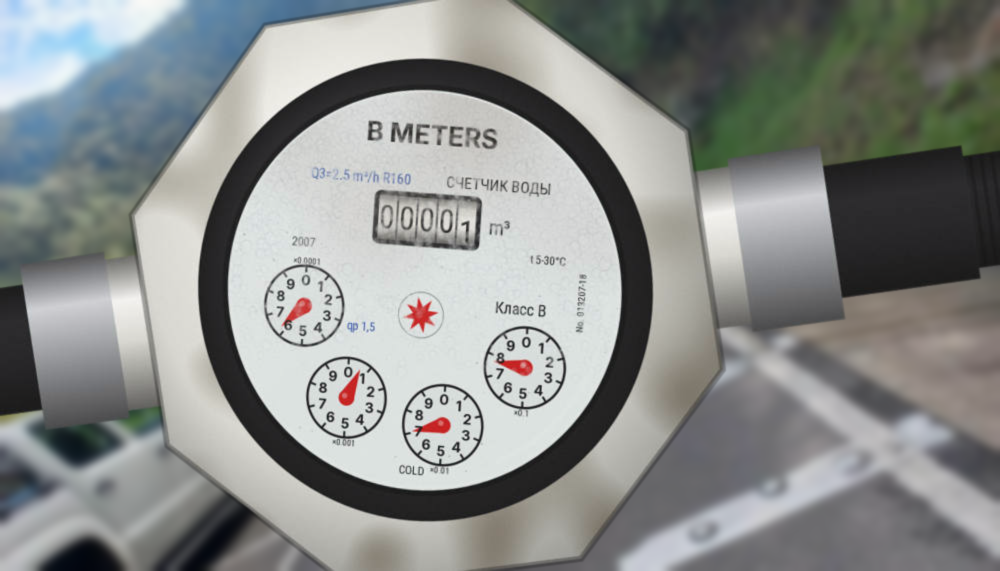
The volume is {"value": 0.7706, "unit": "m³"}
